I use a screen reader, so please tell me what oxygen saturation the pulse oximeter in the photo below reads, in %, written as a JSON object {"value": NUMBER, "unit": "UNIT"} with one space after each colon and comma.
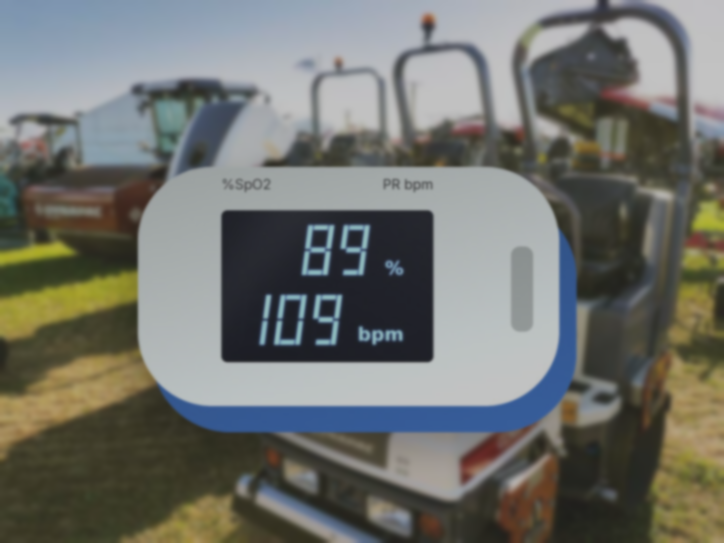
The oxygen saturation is {"value": 89, "unit": "%"}
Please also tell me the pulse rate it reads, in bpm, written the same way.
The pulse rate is {"value": 109, "unit": "bpm"}
